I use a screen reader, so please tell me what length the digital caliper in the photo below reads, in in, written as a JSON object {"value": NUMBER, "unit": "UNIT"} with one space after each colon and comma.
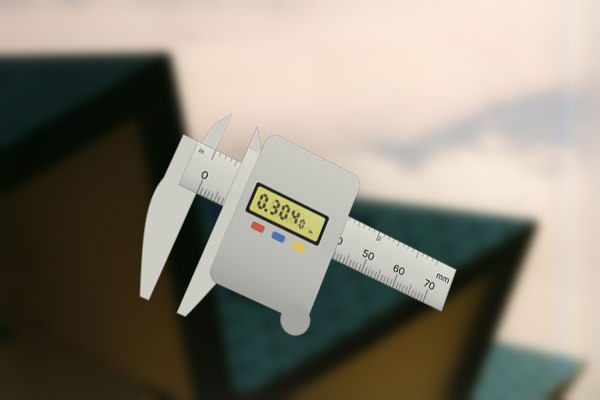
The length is {"value": 0.3040, "unit": "in"}
